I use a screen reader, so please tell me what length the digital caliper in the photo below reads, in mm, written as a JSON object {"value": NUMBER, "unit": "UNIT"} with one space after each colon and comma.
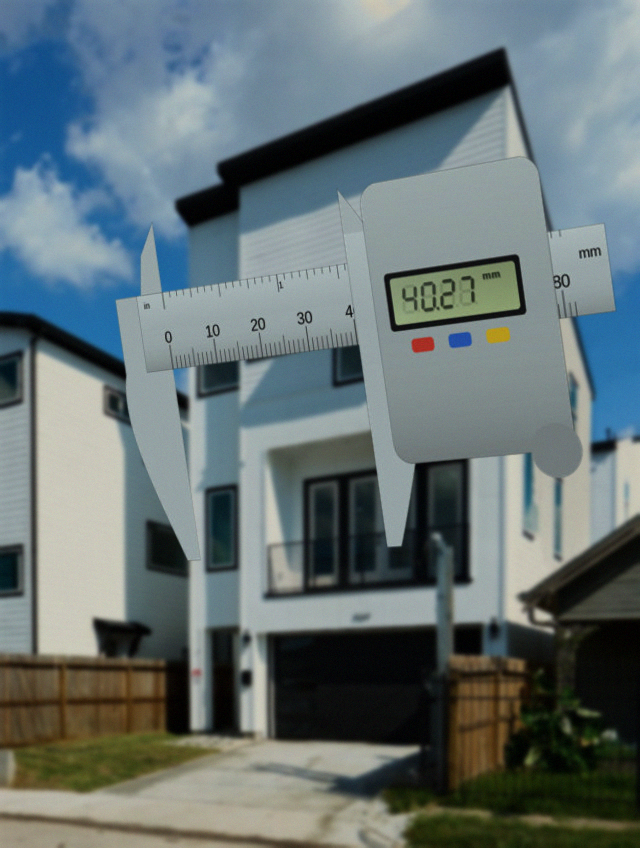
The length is {"value": 40.27, "unit": "mm"}
